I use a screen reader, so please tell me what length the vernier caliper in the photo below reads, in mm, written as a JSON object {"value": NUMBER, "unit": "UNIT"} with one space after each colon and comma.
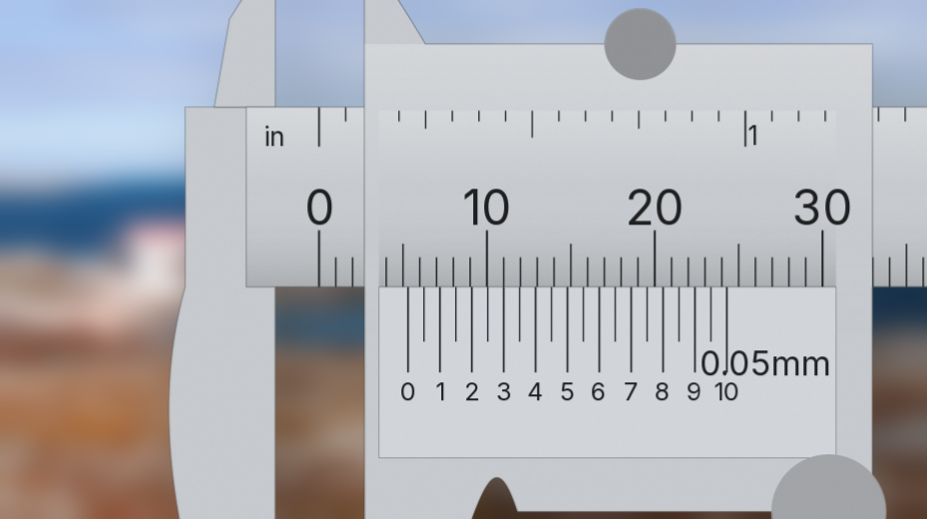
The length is {"value": 5.3, "unit": "mm"}
